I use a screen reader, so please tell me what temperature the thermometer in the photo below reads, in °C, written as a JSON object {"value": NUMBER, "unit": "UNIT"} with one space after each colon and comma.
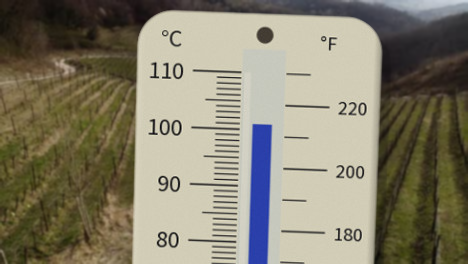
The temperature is {"value": 101, "unit": "°C"}
